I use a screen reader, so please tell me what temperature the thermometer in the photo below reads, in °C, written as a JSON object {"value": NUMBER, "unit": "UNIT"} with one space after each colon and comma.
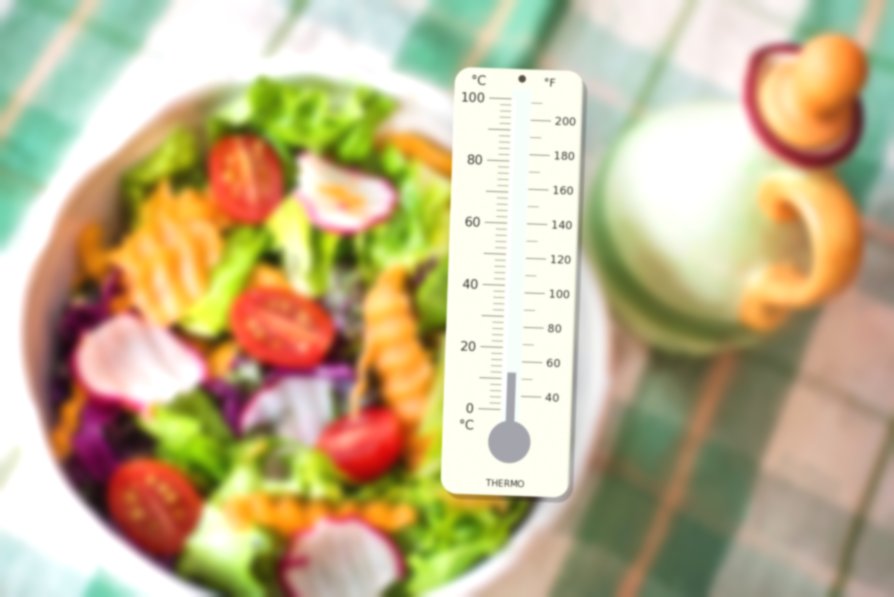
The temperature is {"value": 12, "unit": "°C"}
